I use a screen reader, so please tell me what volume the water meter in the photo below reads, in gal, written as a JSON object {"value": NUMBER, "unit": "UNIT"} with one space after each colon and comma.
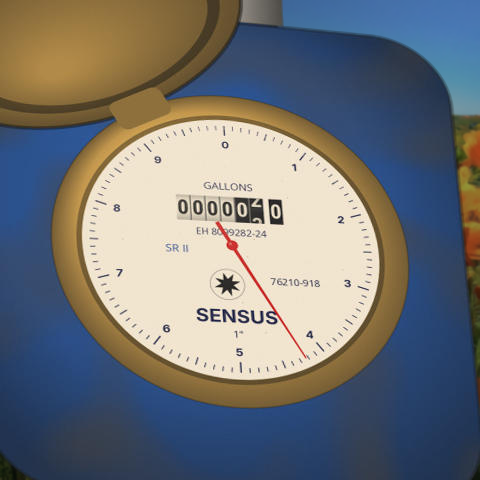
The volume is {"value": 24.2, "unit": "gal"}
